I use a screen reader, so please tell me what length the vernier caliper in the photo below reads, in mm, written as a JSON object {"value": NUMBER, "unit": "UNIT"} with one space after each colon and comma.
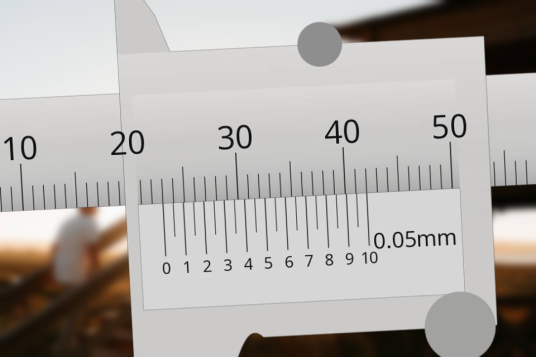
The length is {"value": 23.0, "unit": "mm"}
